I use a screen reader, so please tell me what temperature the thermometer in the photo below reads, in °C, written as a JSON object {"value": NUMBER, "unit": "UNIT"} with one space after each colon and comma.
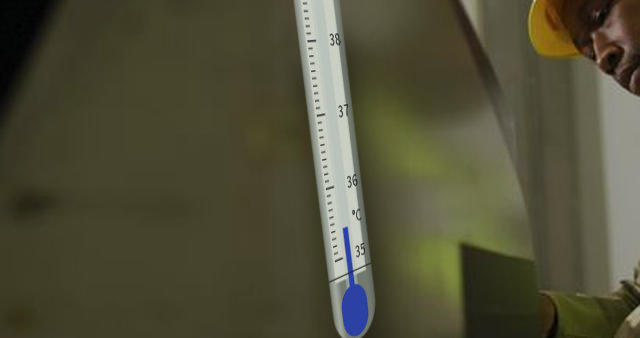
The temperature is {"value": 35.4, "unit": "°C"}
